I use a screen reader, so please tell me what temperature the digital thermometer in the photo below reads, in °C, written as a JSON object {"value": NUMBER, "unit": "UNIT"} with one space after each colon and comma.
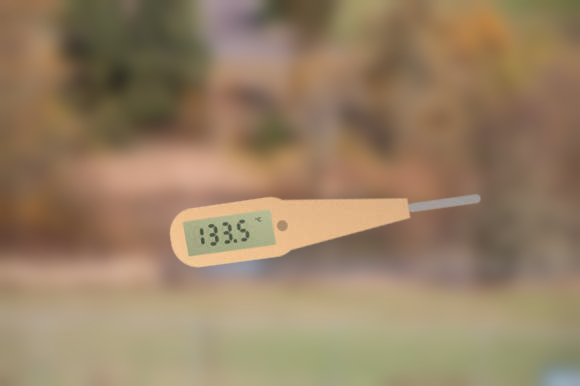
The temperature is {"value": 133.5, "unit": "°C"}
